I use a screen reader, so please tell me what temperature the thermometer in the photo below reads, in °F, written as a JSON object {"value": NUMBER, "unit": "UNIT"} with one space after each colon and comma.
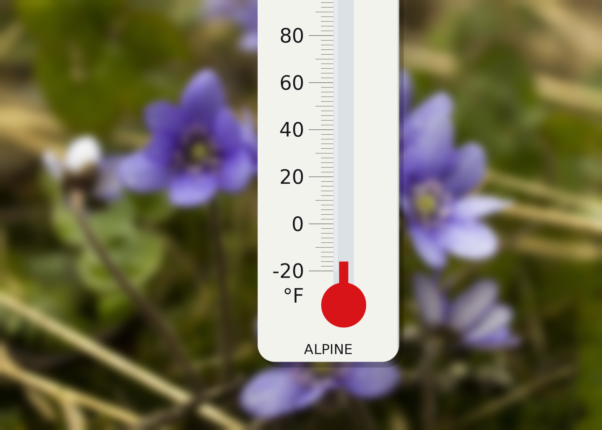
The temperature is {"value": -16, "unit": "°F"}
